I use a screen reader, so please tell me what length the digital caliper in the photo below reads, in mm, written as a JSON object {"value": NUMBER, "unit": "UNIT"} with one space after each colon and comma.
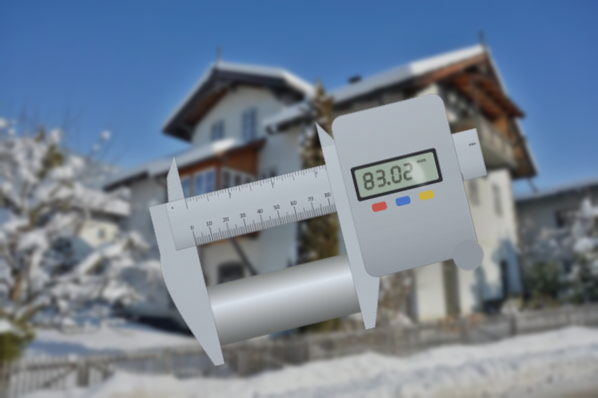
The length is {"value": 83.02, "unit": "mm"}
